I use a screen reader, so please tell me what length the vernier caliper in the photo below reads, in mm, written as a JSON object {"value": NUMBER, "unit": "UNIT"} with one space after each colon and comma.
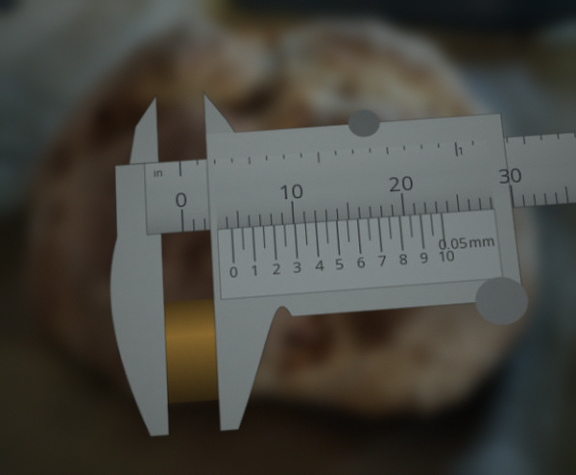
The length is {"value": 4.4, "unit": "mm"}
